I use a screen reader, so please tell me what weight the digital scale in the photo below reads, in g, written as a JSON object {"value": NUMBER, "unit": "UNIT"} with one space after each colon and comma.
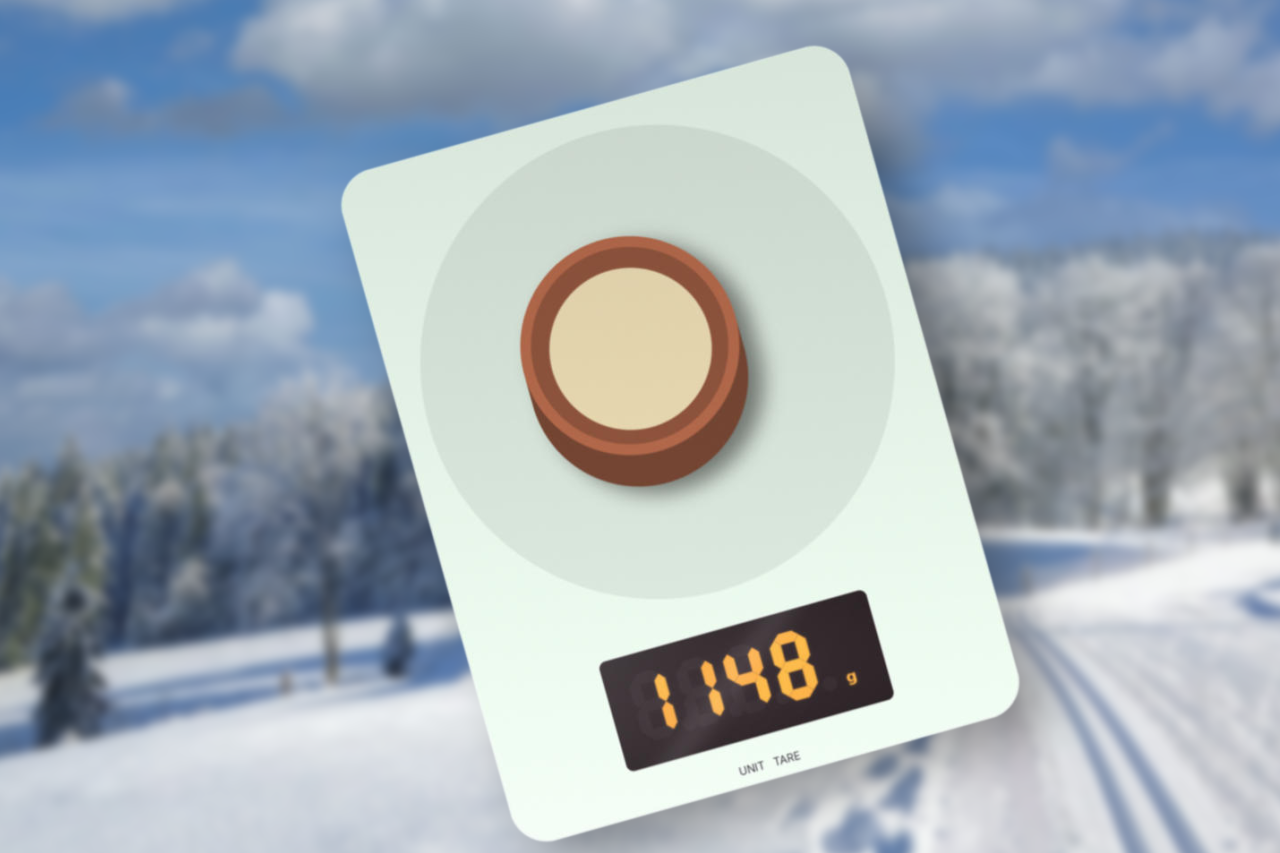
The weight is {"value": 1148, "unit": "g"}
